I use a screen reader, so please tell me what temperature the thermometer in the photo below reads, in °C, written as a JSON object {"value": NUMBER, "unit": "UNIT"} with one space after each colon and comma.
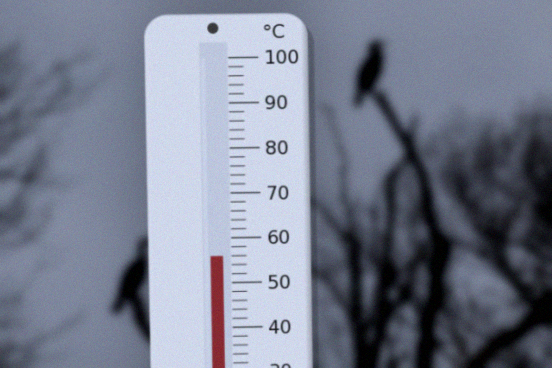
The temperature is {"value": 56, "unit": "°C"}
